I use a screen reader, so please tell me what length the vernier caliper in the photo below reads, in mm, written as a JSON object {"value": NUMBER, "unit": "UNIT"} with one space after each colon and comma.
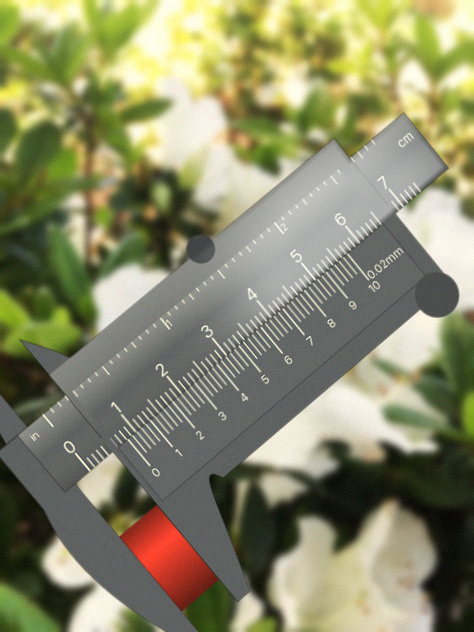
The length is {"value": 8.2, "unit": "mm"}
